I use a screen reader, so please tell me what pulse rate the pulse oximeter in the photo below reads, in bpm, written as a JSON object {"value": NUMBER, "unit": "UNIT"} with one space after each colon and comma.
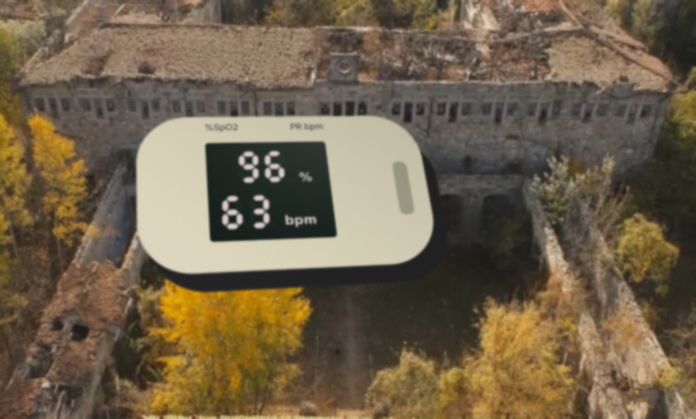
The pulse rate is {"value": 63, "unit": "bpm"}
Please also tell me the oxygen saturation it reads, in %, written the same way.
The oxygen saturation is {"value": 96, "unit": "%"}
